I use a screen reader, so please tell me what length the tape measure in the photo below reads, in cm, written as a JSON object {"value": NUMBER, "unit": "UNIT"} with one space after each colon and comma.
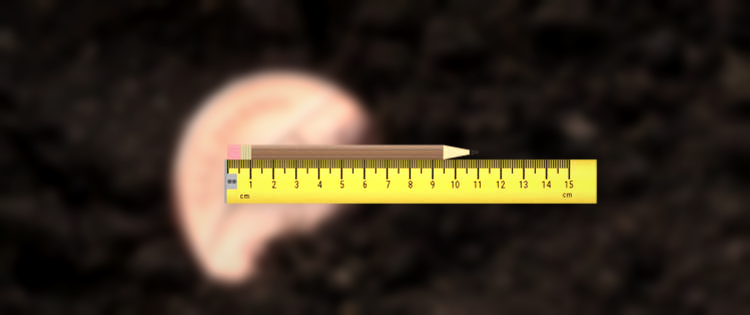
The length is {"value": 11, "unit": "cm"}
